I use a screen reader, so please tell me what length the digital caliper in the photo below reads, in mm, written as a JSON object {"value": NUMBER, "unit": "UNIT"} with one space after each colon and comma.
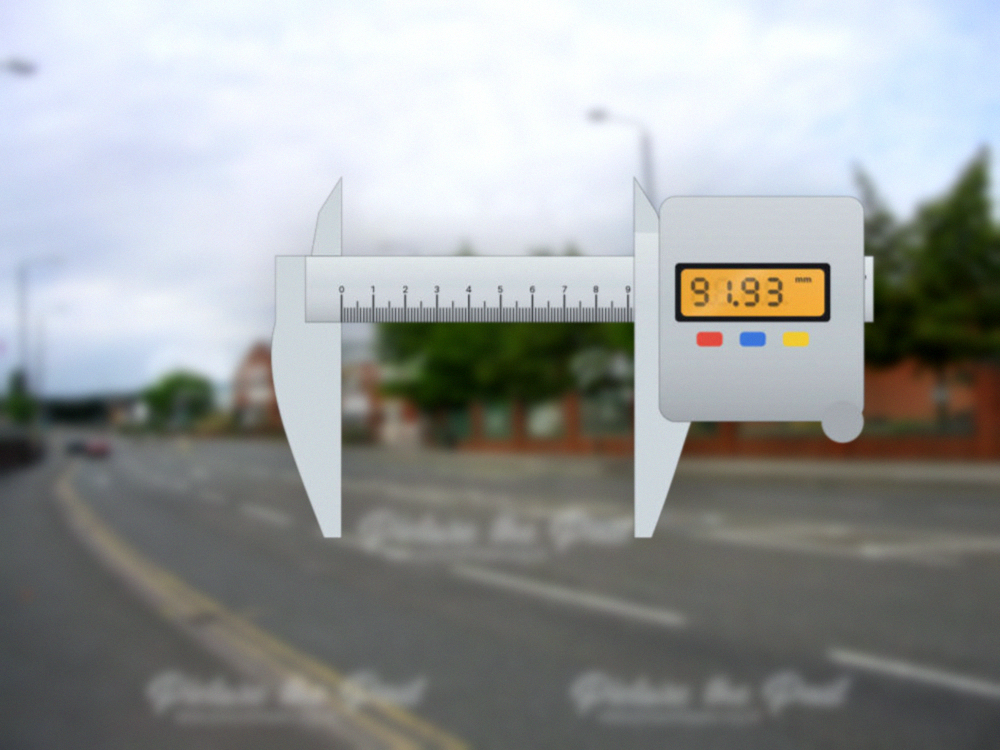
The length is {"value": 91.93, "unit": "mm"}
